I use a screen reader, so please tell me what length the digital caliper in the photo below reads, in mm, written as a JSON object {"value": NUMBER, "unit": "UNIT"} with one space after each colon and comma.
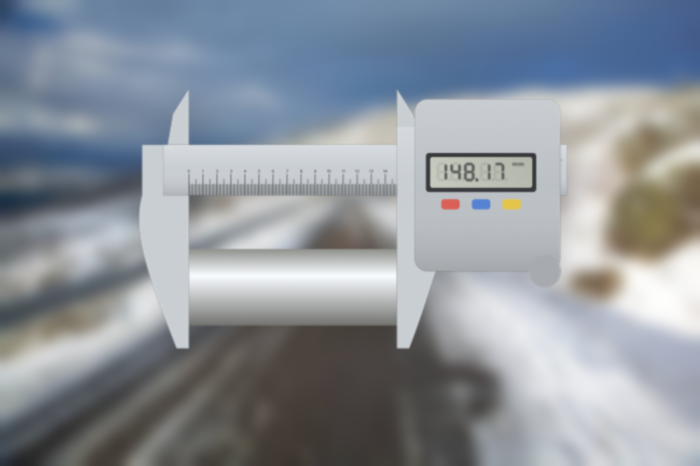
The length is {"value": 148.17, "unit": "mm"}
